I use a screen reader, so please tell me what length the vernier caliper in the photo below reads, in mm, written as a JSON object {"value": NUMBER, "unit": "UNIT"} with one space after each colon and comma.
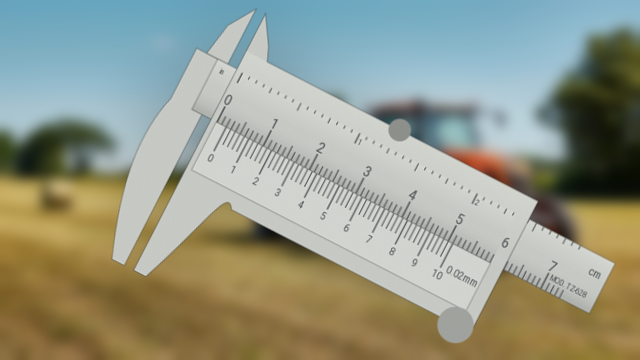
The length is {"value": 2.0, "unit": "mm"}
